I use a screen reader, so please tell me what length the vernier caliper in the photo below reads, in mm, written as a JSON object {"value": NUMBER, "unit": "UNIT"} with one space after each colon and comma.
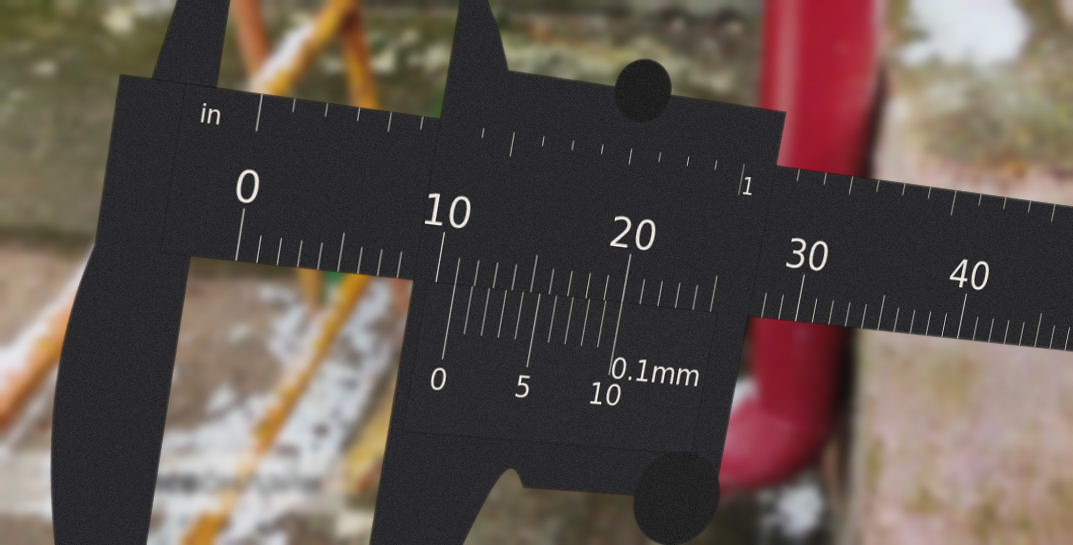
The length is {"value": 11.0, "unit": "mm"}
